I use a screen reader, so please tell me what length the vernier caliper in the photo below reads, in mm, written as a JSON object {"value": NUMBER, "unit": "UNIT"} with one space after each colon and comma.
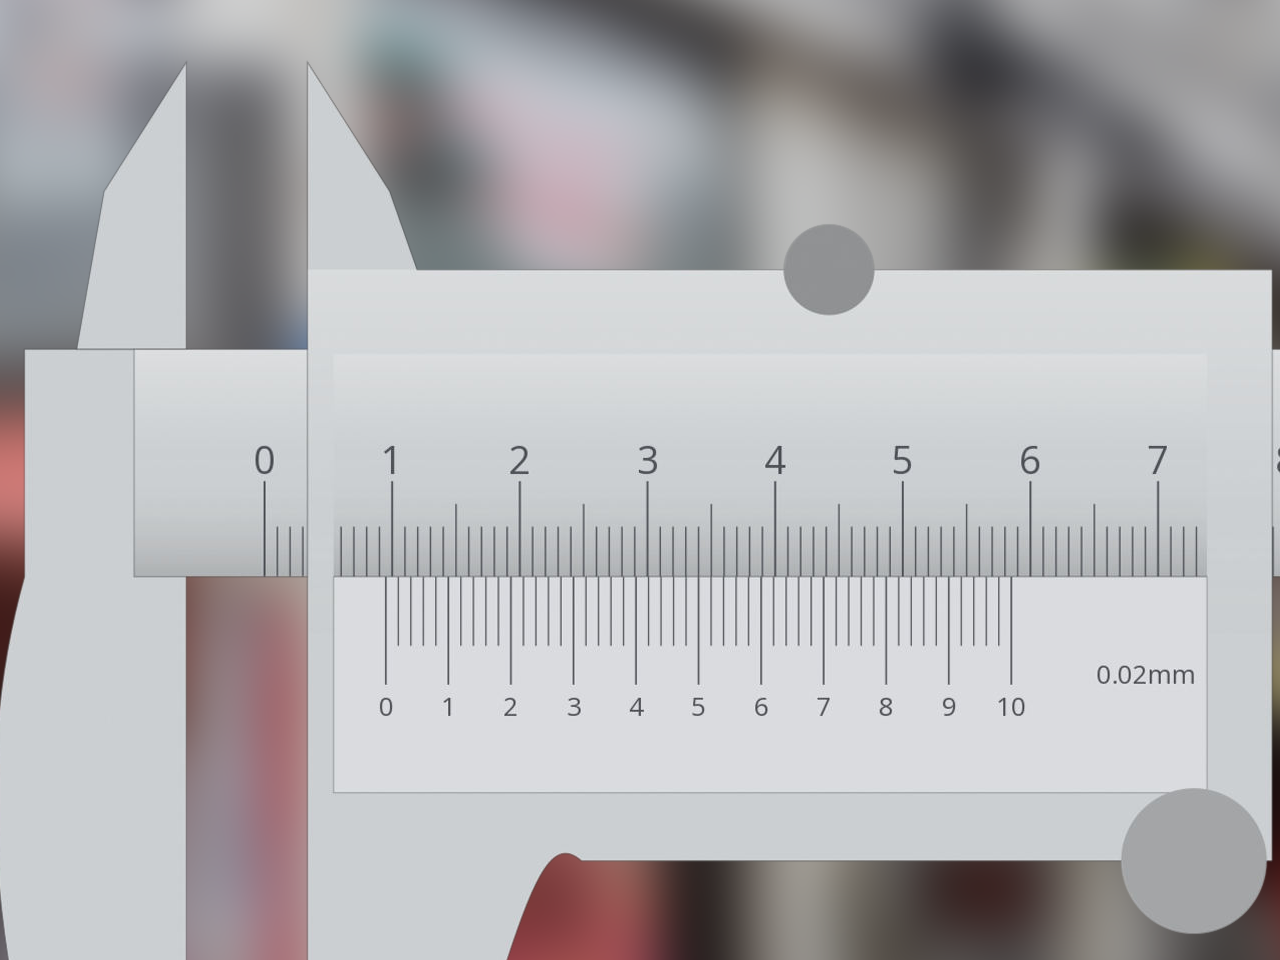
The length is {"value": 9.5, "unit": "mm"}
